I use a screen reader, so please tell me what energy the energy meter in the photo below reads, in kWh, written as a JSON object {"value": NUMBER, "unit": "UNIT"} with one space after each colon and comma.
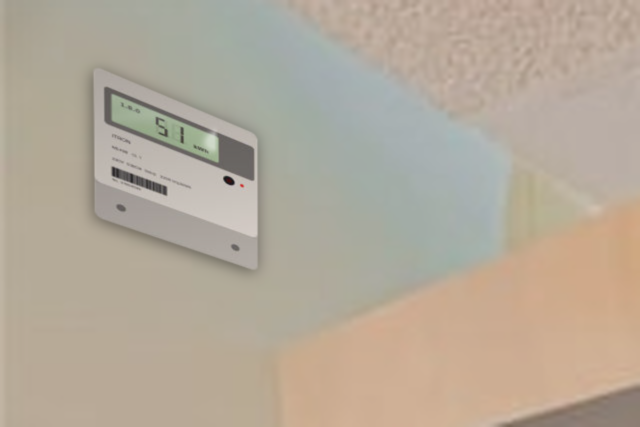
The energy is {"value": 51, "unit": "kWh"}
